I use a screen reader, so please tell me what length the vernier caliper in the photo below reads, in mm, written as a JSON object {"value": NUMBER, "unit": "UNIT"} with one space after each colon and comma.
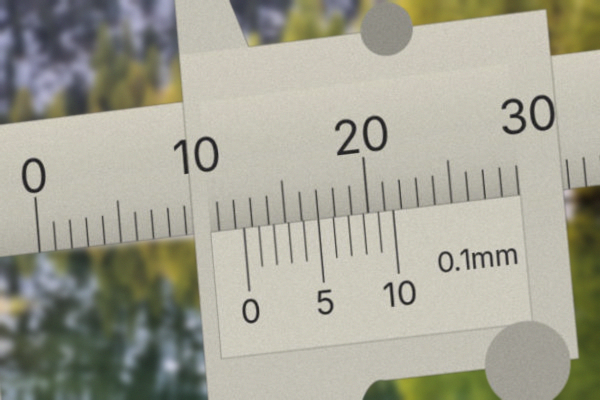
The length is {"value": 12.5, "unit": "mm"}
